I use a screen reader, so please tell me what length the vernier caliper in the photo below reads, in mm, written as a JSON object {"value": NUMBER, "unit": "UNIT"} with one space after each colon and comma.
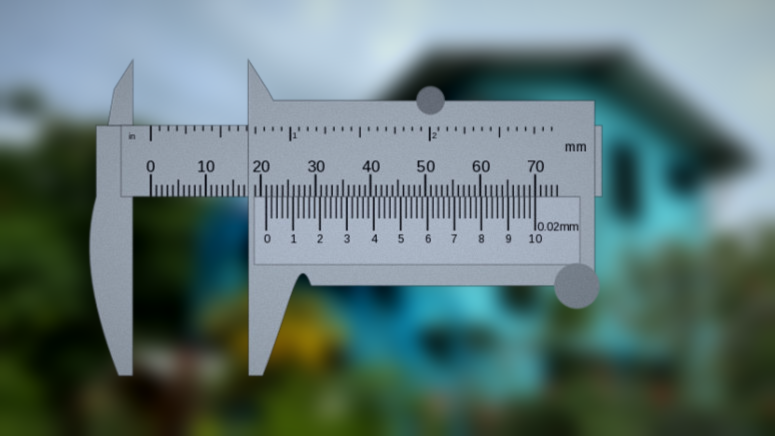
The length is {"value": 21.0, "unit": "mm"}
